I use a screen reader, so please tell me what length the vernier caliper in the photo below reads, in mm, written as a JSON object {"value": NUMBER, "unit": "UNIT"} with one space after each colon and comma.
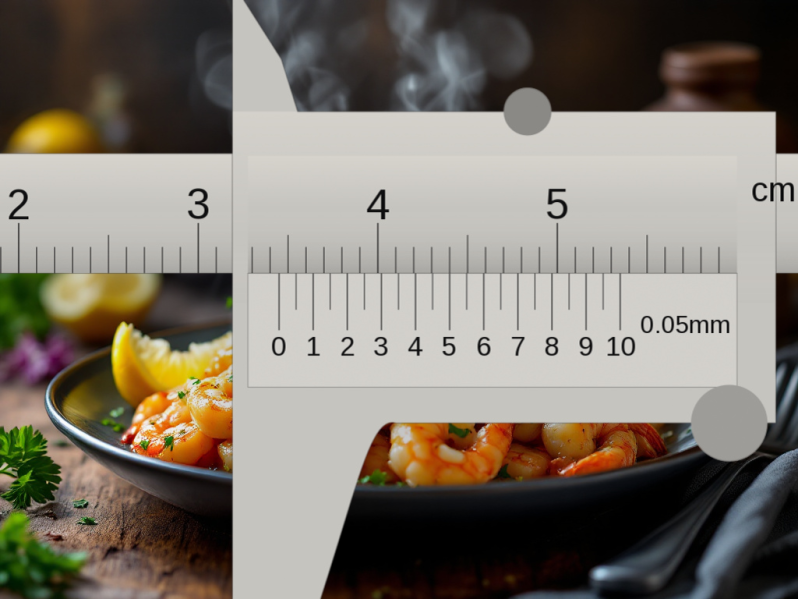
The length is {"value": 34.5, "unit": "mm"}
